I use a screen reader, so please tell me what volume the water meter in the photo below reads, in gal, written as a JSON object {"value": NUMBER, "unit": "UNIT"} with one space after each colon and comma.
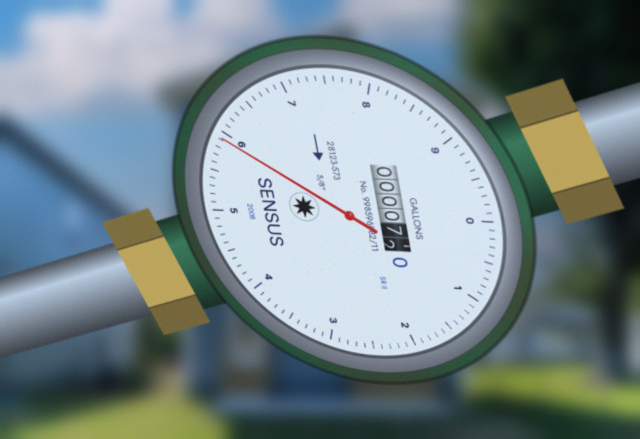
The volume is {"value": 715.9, "unit": "gal"}
